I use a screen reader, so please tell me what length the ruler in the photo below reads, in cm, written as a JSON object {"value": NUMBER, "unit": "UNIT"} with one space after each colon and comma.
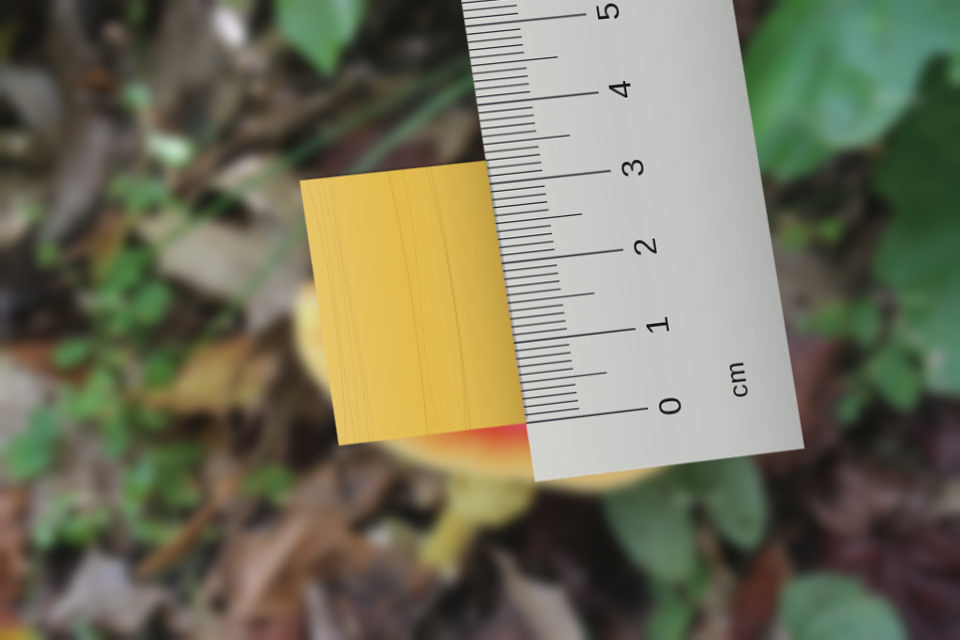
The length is {"value": 3.3, "unit": "cm"}
